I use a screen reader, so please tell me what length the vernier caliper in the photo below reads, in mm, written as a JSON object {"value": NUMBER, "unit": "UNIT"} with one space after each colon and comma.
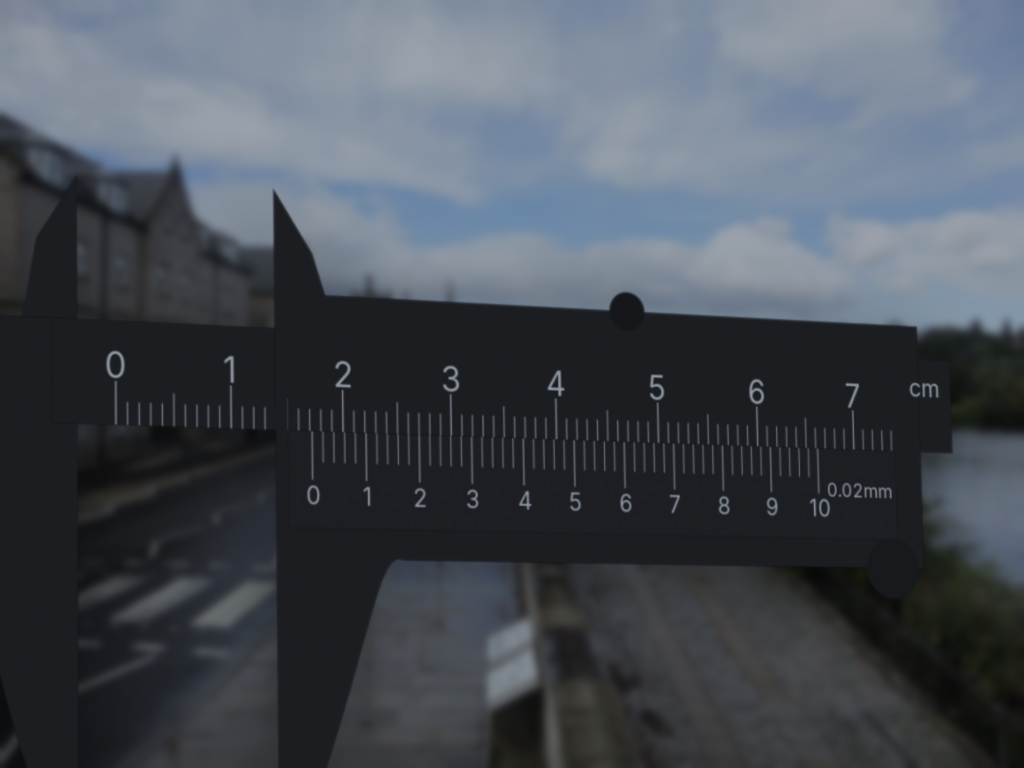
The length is {"value": 17.2, "unit": "mm"}
